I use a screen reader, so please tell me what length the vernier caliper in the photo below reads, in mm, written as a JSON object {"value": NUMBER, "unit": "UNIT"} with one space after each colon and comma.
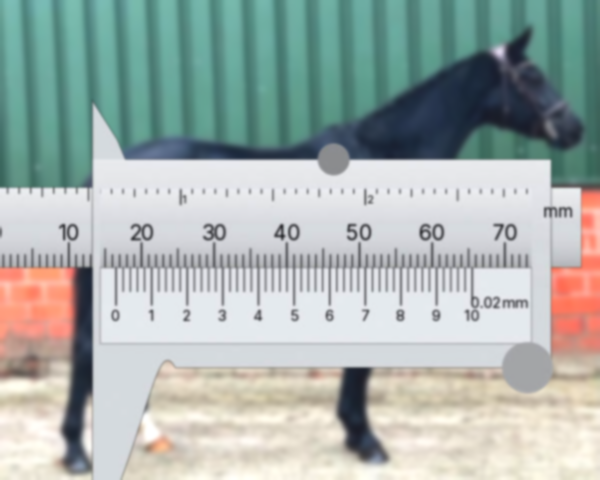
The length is {"value": 16.5, "unit": "mm"}
